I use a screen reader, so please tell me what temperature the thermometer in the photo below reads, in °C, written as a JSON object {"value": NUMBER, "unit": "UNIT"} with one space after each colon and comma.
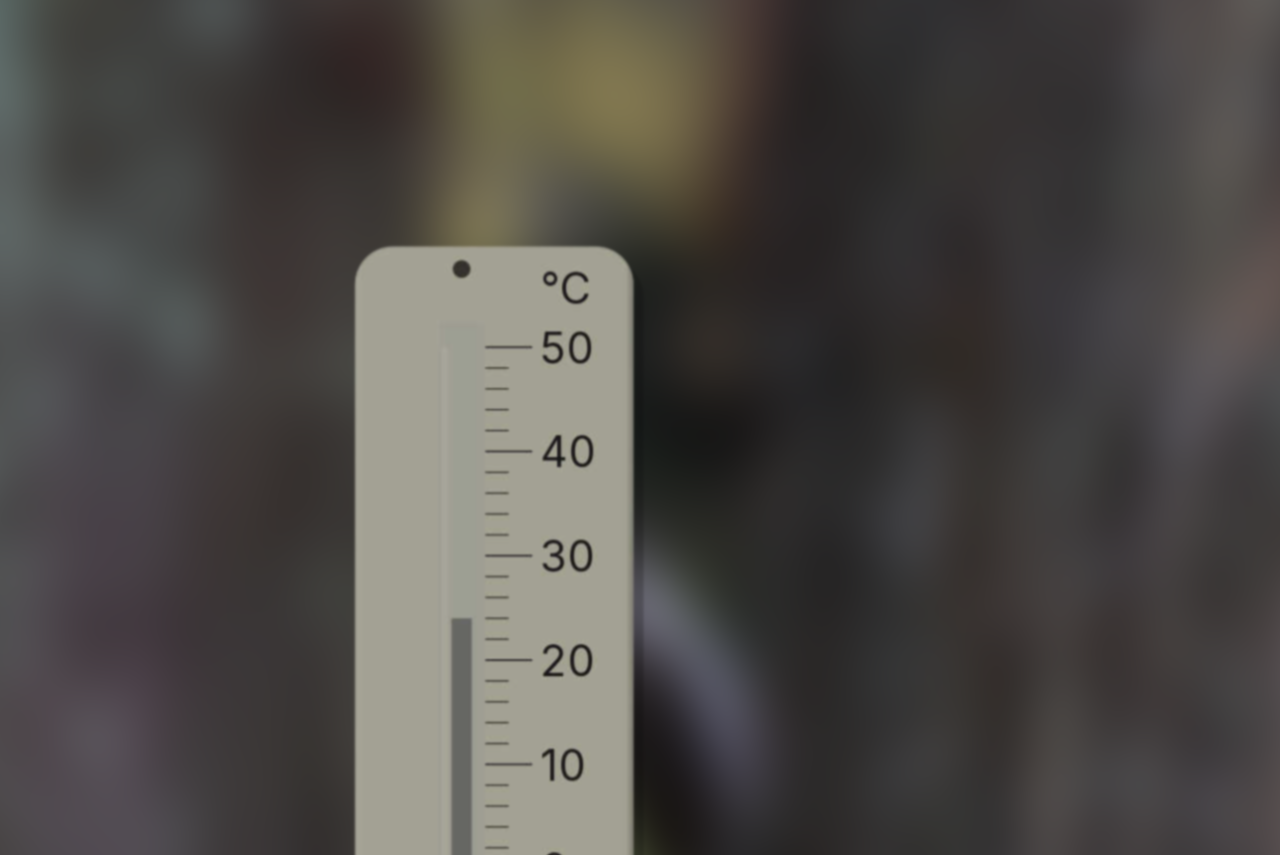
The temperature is {"value": 24, "unit": "°C"}
